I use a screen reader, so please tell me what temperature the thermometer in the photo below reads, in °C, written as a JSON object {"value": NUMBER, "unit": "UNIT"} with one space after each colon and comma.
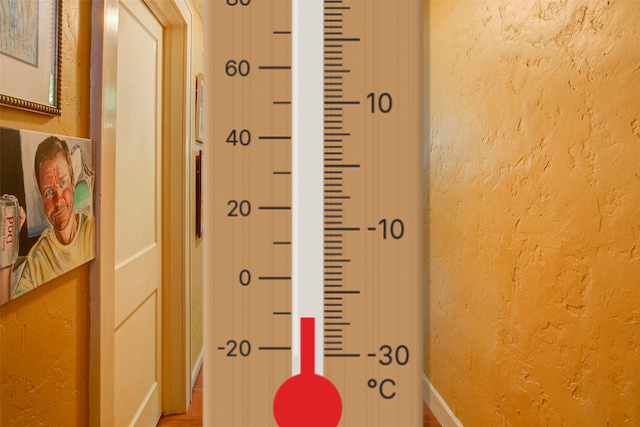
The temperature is {"value": -24, "unit": "°C"}
